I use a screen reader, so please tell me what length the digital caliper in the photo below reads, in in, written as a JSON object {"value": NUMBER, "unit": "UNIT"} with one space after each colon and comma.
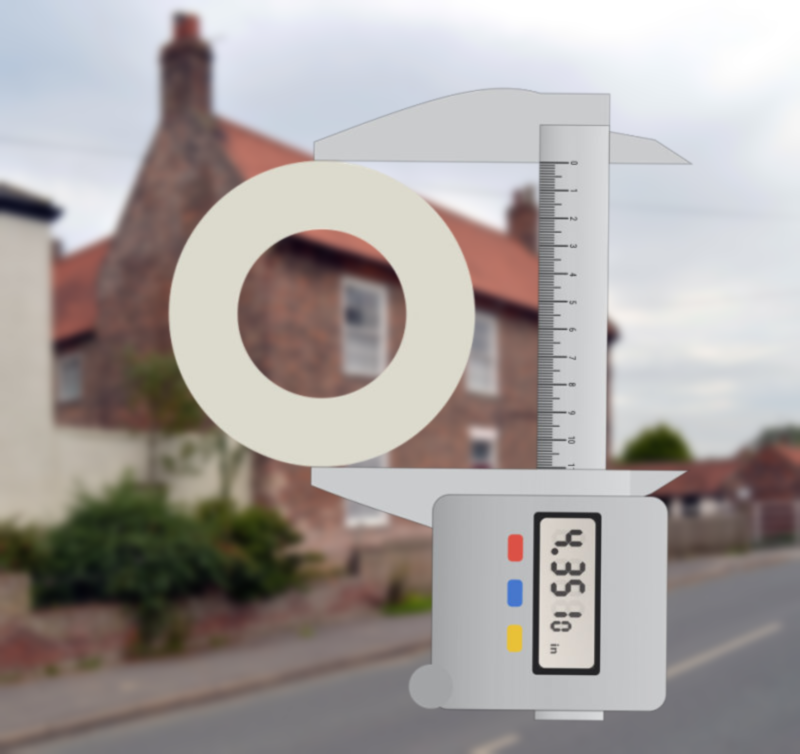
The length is {"value": 4.3510, "unit": "in"}
